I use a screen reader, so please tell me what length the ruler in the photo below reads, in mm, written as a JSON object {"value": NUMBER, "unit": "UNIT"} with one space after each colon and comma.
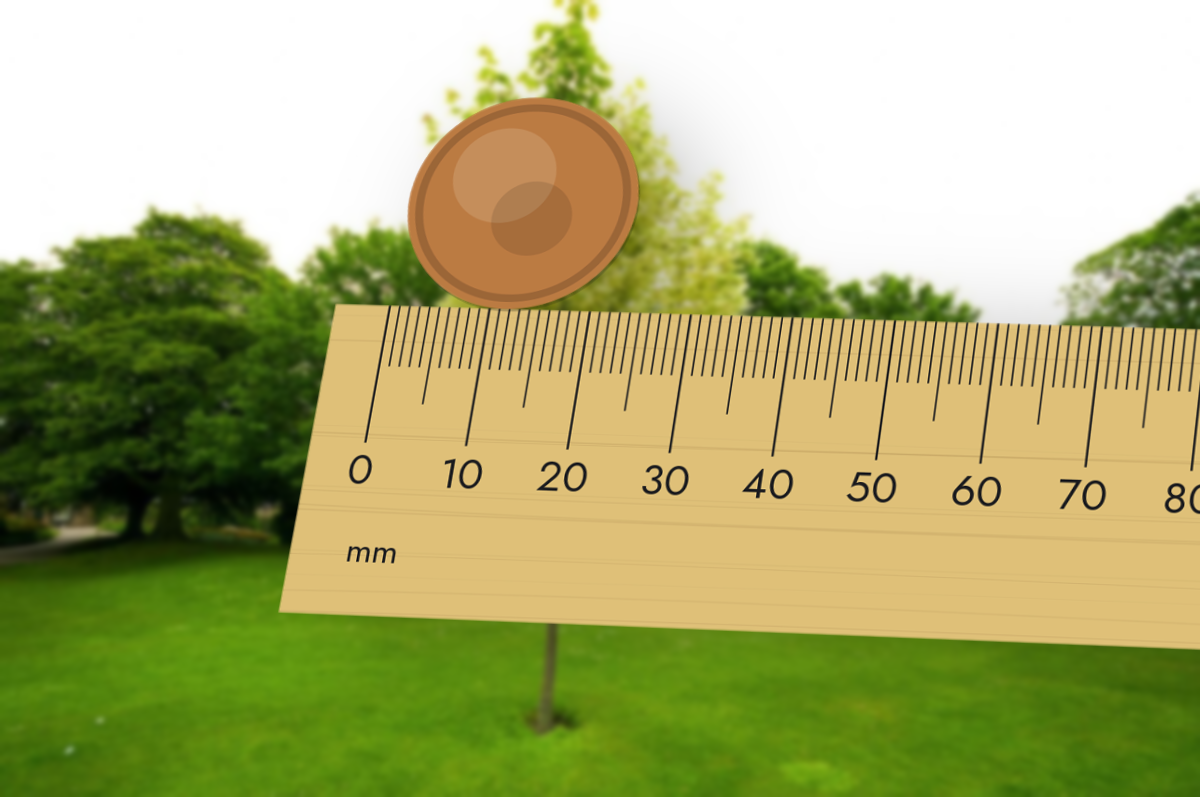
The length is {"value": 23, "unit": "mm"}
